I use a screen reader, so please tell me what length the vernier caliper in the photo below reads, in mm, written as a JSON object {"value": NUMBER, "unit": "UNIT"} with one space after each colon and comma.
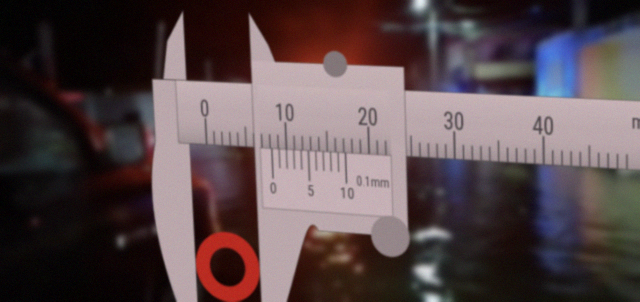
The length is {"value": 8.2, "unit": "mm"}
